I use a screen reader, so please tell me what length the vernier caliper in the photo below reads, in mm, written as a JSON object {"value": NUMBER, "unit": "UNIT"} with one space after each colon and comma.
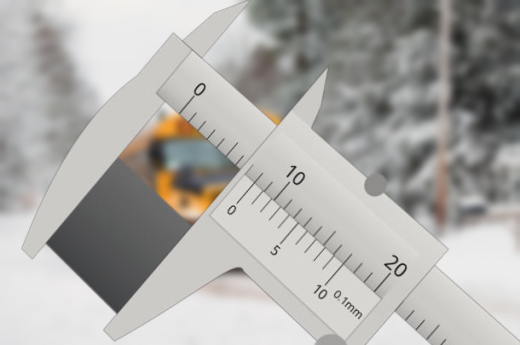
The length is {"value": 8.0, "unit": "mm"}
